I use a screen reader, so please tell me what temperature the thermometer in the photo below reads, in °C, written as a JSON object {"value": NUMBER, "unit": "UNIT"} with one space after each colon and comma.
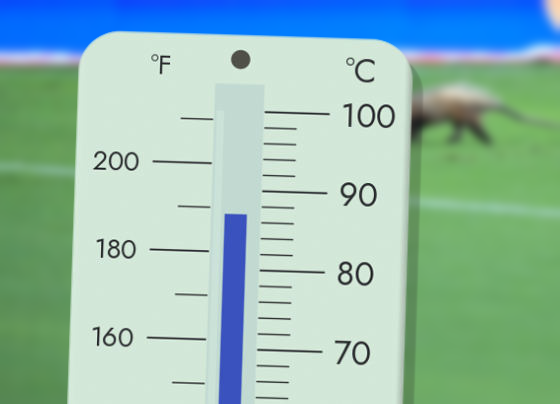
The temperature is {"value": 87, "unit": "°C"}
